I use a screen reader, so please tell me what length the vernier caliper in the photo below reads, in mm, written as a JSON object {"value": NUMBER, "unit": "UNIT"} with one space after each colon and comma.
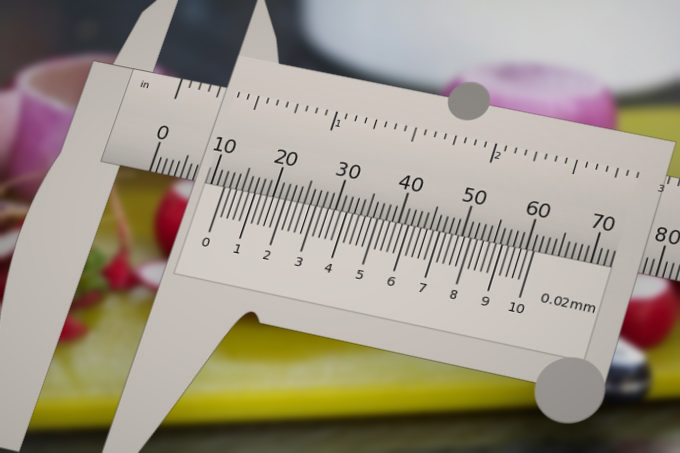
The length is {"value": 12.2, "unit": "mm"}
